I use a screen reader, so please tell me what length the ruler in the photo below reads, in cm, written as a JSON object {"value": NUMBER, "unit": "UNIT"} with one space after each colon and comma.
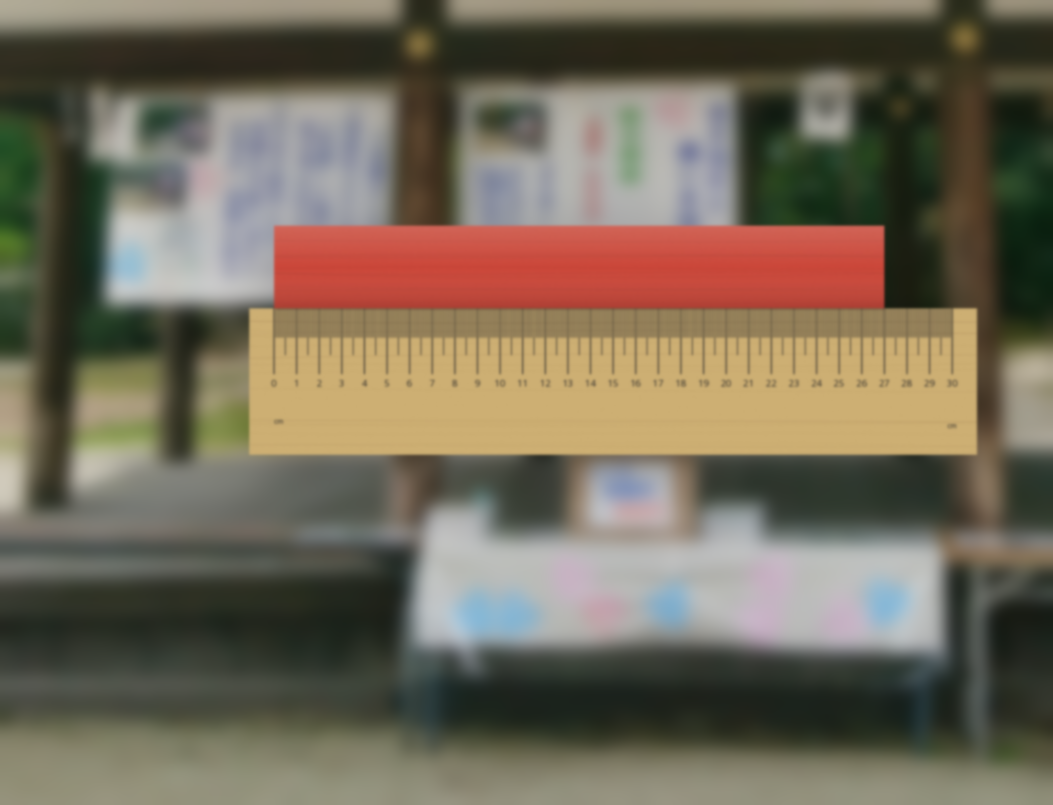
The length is {"value": 27, "unit": "cm"}
